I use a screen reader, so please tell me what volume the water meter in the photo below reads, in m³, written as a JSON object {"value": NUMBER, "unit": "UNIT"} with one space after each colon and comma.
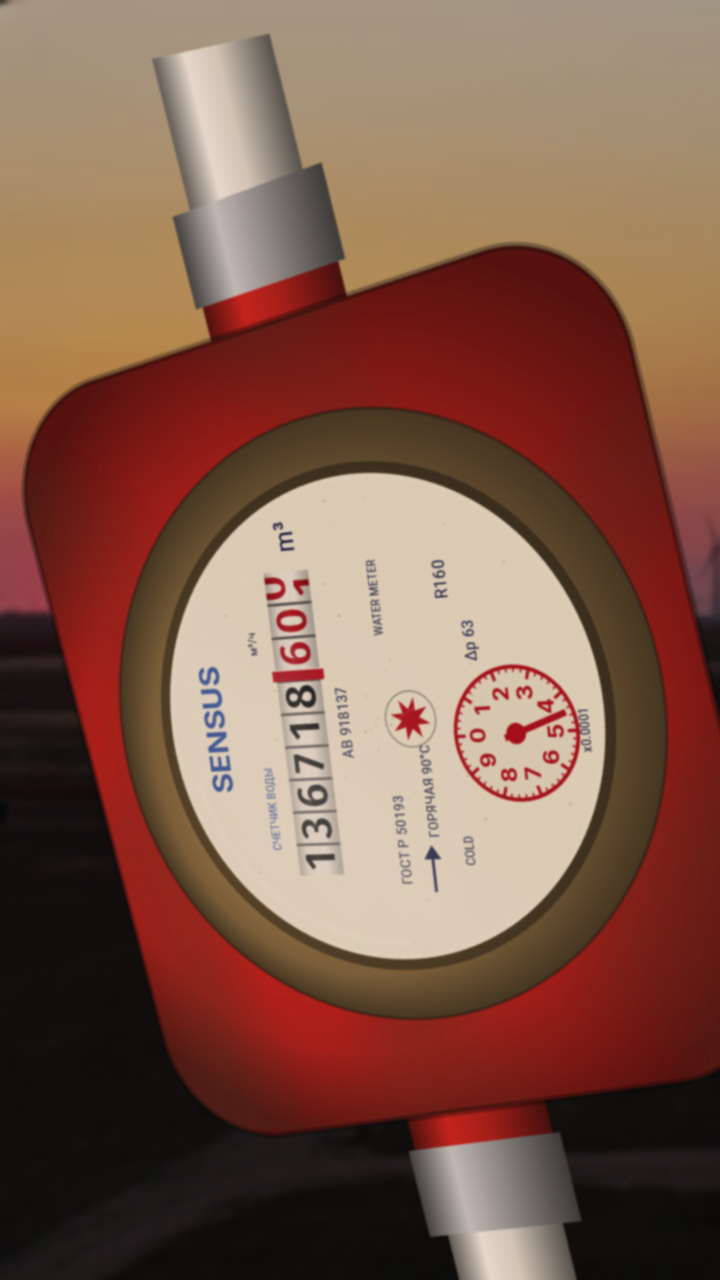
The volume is {"value": 136718.6004, "unit": "m³"}
